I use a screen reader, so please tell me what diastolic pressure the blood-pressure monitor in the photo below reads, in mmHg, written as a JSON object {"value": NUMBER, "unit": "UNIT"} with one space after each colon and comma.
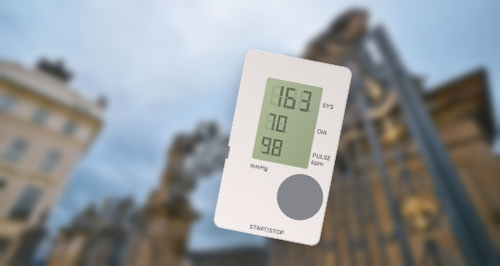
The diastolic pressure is {"value": 70, "unit": "mmHg"}
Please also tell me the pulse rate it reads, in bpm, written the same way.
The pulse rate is {"value": 98, "unit": "bpm"}
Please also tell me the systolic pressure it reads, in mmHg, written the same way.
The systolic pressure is {"value": 163, "unit": "mmHg"}
